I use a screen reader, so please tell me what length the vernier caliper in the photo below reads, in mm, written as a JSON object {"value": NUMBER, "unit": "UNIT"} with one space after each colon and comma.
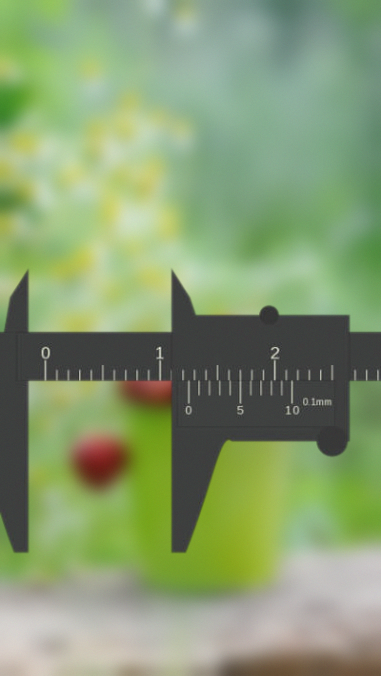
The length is {"value": 12.5, "unit": "mm"}
